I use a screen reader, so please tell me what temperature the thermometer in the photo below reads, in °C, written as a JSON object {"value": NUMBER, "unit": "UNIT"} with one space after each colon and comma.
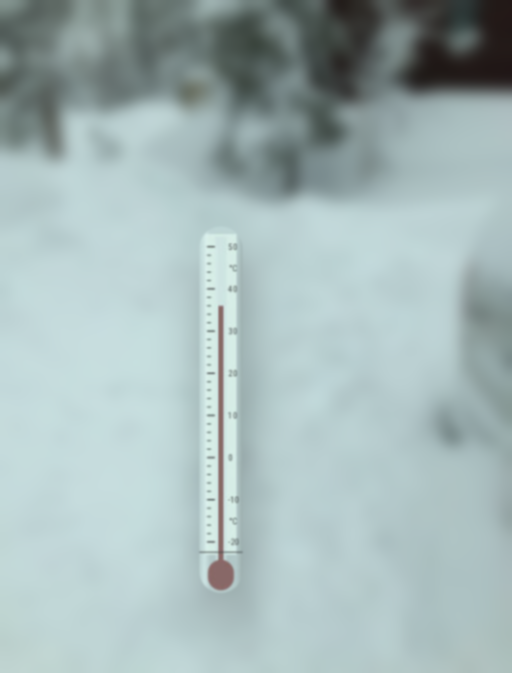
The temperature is {"value": 36, "unit": "°C"}
